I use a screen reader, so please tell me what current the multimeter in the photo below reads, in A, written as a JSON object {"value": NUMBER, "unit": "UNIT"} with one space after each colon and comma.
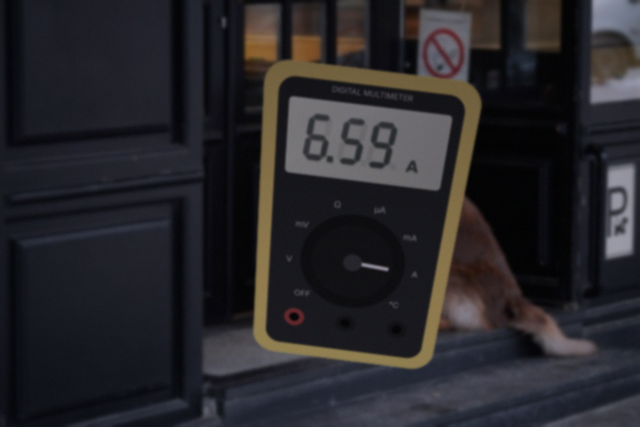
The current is {"value": 6.59, "unit": "A"}
